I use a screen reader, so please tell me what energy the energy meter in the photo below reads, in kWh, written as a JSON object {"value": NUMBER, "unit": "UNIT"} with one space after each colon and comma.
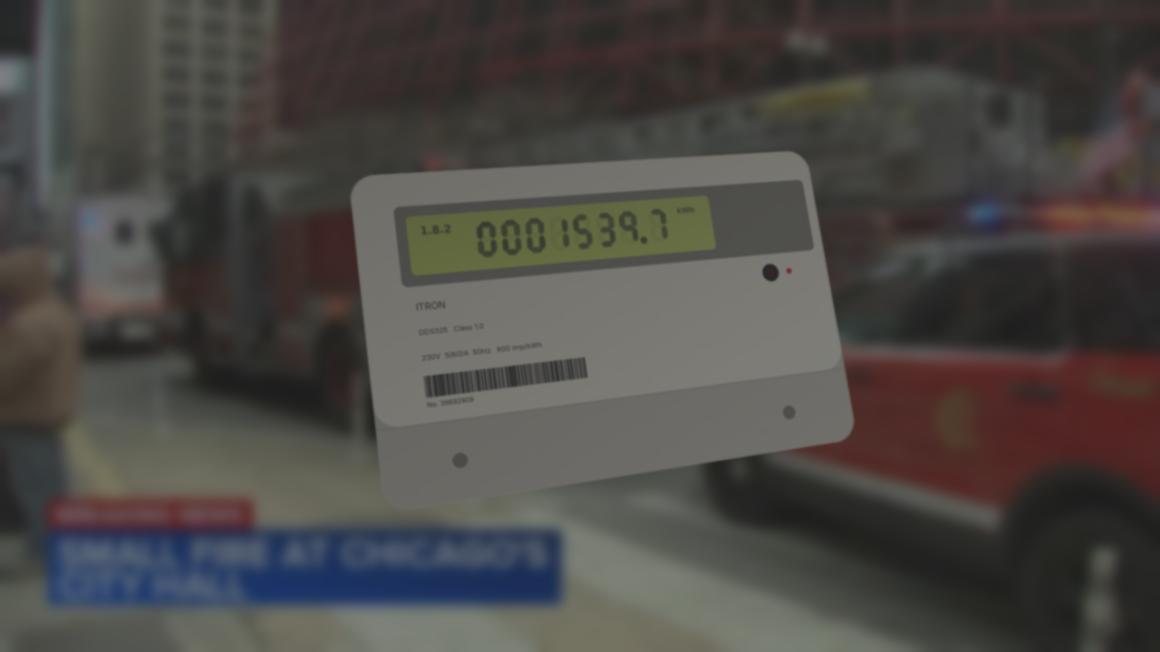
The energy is {"value": 1539.7, "unit": "kWh"}
